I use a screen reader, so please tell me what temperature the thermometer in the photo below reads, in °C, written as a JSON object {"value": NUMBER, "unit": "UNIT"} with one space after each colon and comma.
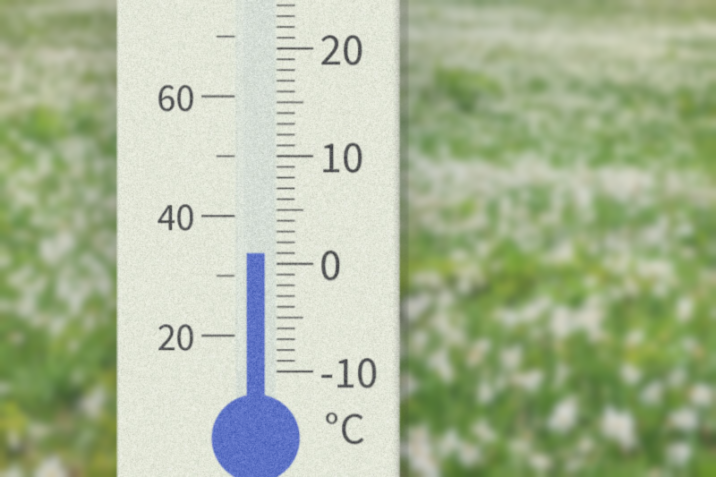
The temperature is {"value": 1, "unit": "°C"}
